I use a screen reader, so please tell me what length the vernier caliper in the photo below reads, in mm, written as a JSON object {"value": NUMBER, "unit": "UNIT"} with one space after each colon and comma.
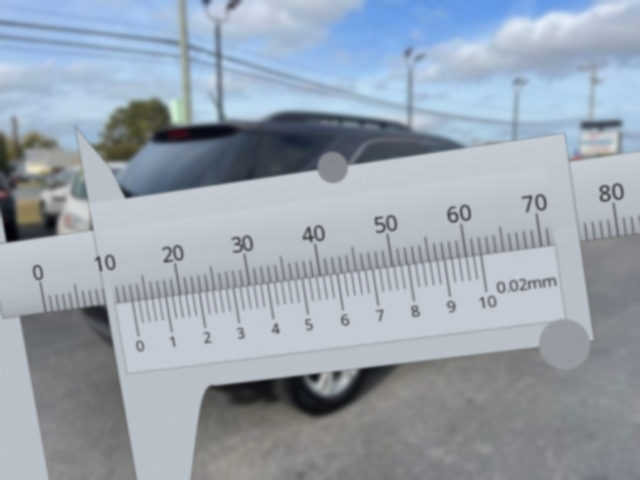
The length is {"value": 13.0, "unit": "mm"}
